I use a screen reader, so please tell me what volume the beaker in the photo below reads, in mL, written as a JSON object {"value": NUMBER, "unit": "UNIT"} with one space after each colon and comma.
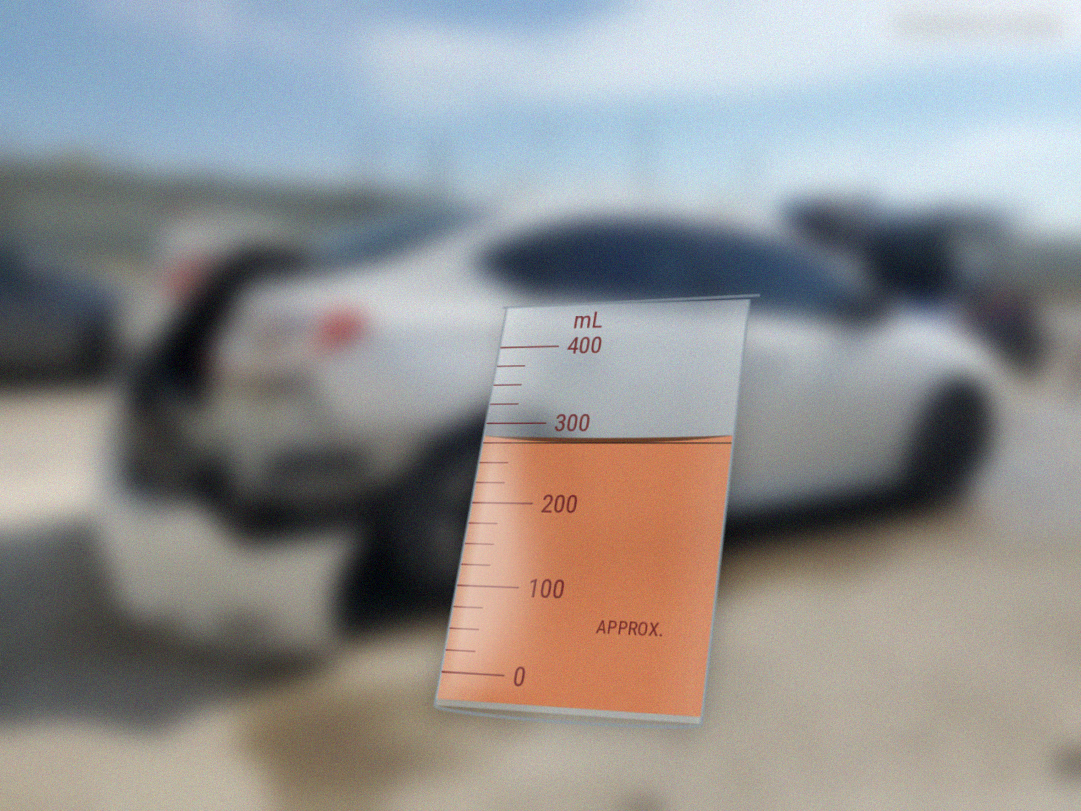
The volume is {"value": 275, "unit": "mL"}
